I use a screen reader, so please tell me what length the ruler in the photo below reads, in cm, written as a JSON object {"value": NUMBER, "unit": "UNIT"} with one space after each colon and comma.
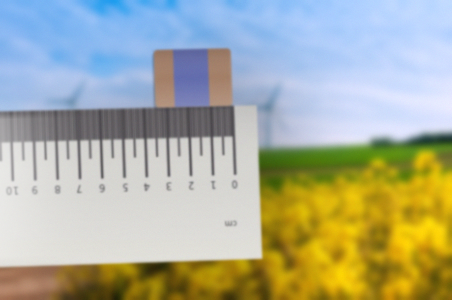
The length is {"value": 3.5, "unit": "cm"}
